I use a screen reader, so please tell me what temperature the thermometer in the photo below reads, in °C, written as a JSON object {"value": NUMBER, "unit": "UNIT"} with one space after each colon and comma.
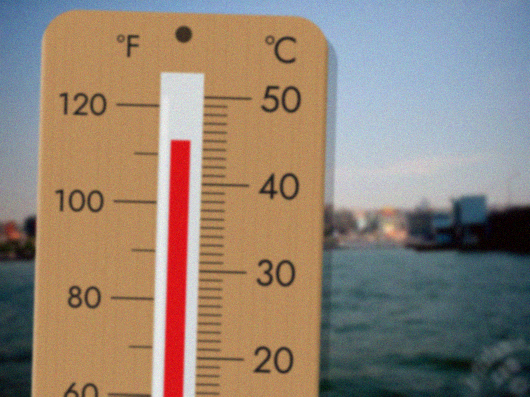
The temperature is {"value": 45, "unit": "°C"}
